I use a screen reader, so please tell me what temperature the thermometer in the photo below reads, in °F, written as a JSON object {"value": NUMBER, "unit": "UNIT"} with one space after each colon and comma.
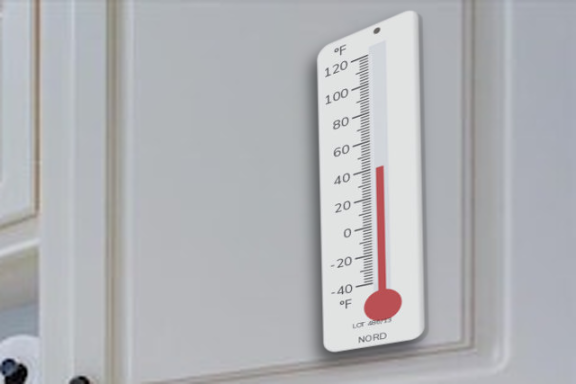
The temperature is {"value": 40, "unit": "°F"}
